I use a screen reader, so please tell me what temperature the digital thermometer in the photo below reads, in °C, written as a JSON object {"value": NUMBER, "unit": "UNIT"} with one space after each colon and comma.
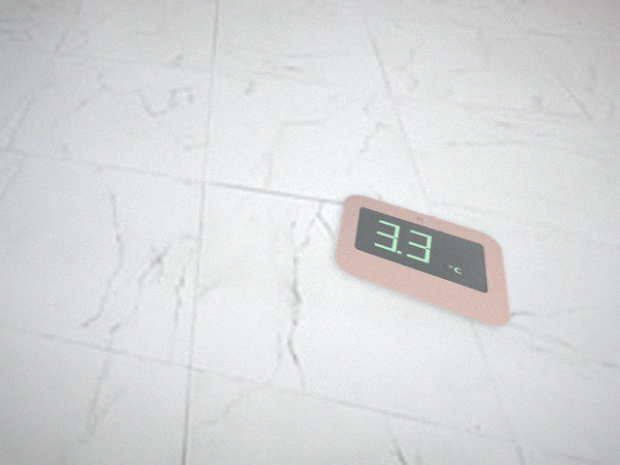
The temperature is {"value": 3.3, "unit": "°C"}
